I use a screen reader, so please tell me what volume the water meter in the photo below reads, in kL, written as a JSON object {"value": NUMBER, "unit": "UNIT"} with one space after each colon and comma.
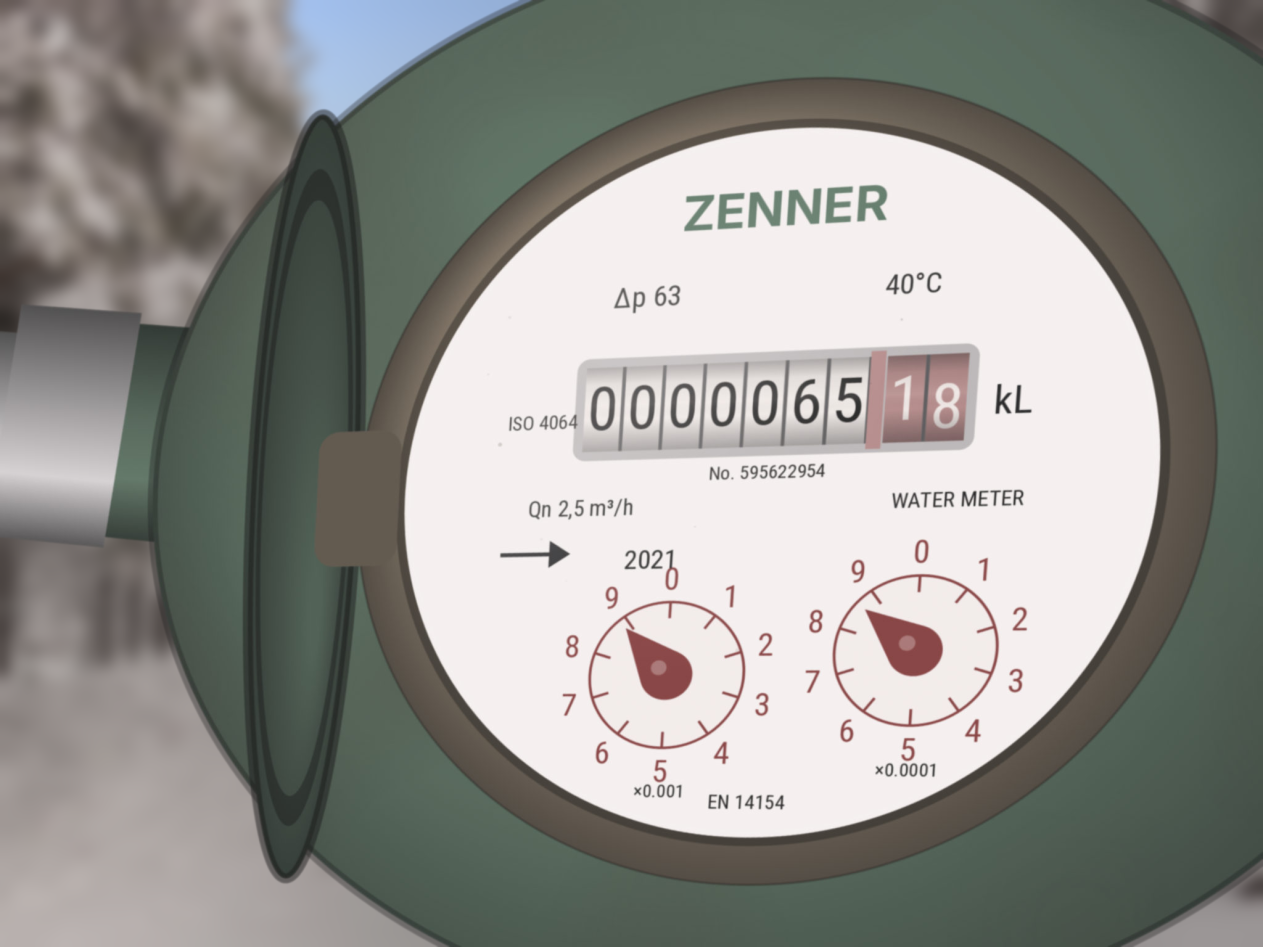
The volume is {"value": 65.1788, "unit": "kL"}
